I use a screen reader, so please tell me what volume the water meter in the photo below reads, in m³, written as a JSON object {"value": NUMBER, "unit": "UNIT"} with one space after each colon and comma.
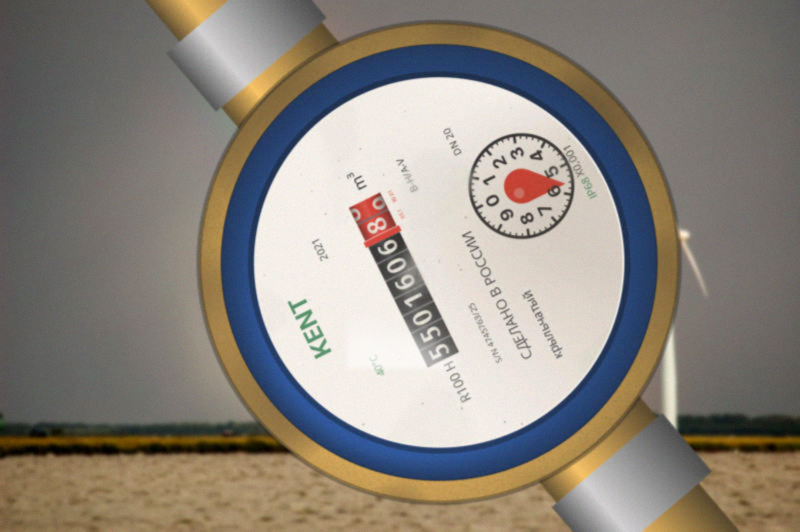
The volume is {"value": 5501606.885, "unit": "m³"}
